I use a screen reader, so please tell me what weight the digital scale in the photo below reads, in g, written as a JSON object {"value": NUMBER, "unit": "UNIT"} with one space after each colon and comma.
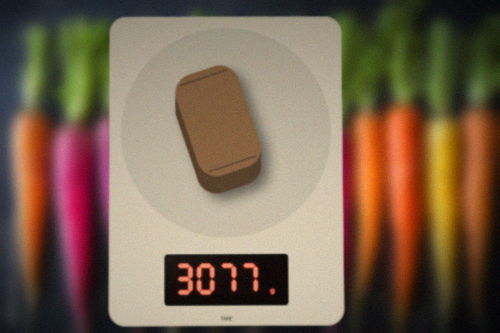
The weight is {"value": 3077, "unit": "g"}
